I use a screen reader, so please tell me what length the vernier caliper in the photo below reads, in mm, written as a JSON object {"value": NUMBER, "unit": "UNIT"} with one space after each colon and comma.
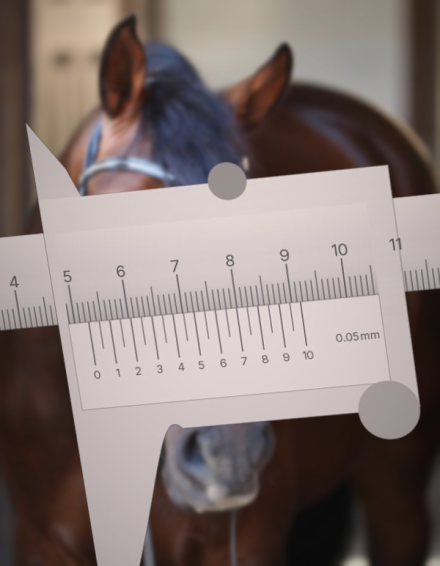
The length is {"value": 52.6, "unit": "mm"}
